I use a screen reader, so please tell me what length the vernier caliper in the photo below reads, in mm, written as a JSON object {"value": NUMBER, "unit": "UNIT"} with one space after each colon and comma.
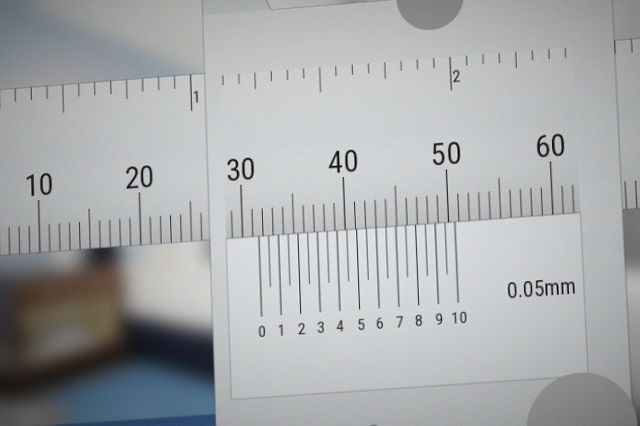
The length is {"value": 31.6, "unit": "mm"}
